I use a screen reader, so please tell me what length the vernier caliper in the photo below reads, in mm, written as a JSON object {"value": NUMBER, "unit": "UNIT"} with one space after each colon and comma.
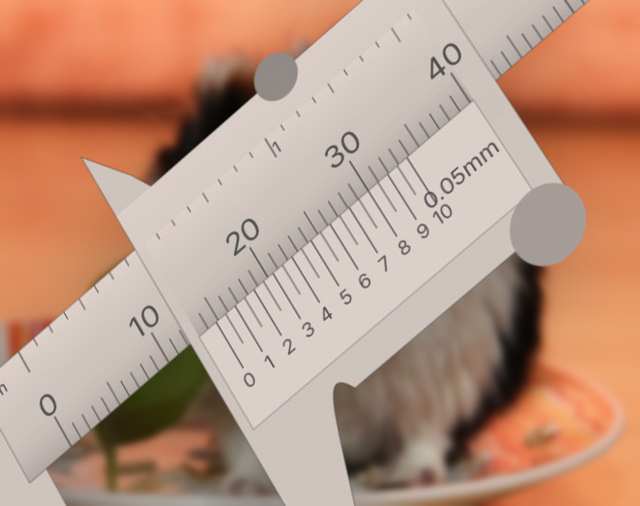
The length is {"value": 14.8, "unit": "mm"}
